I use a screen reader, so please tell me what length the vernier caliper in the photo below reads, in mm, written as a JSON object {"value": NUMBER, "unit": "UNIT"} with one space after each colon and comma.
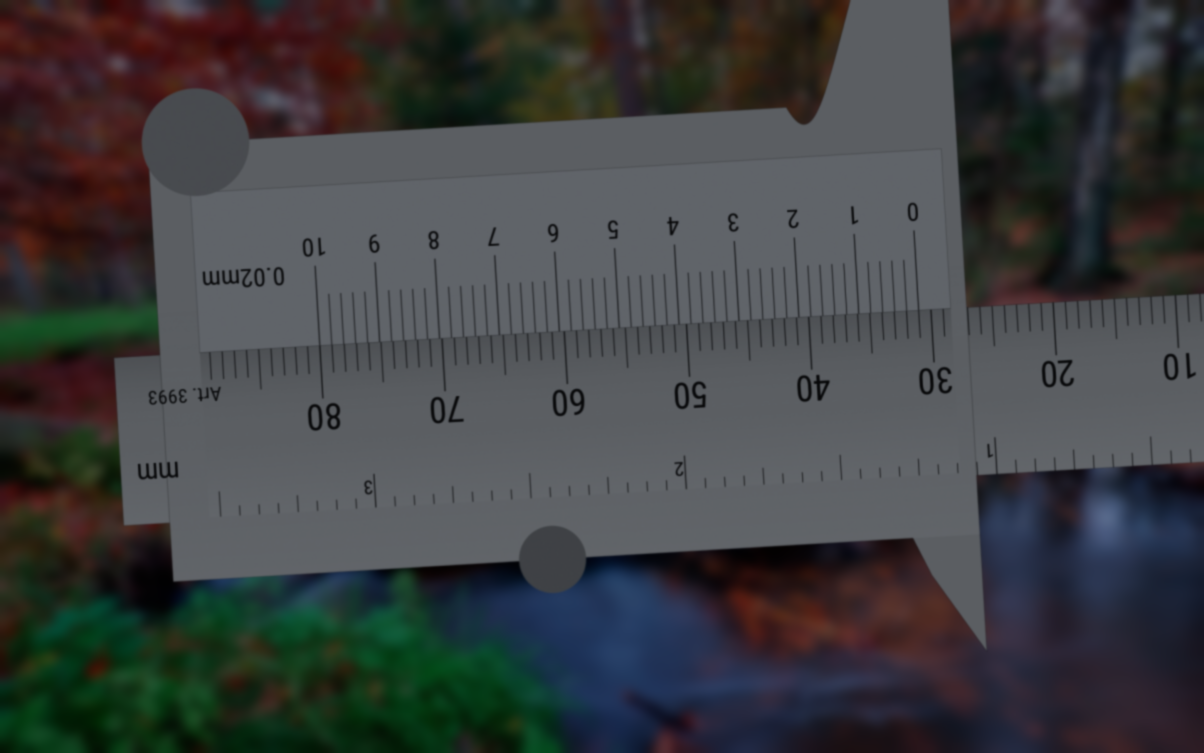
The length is {"value": 31.0, "unit": "mm"}
